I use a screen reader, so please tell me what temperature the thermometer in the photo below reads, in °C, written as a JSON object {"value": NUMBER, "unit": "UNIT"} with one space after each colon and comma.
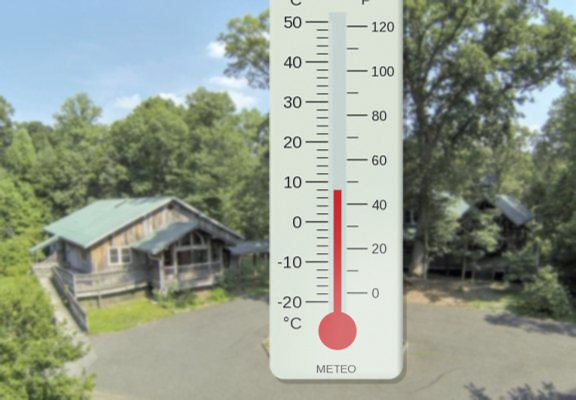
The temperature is {"value": 8, "unit": "°C"}
